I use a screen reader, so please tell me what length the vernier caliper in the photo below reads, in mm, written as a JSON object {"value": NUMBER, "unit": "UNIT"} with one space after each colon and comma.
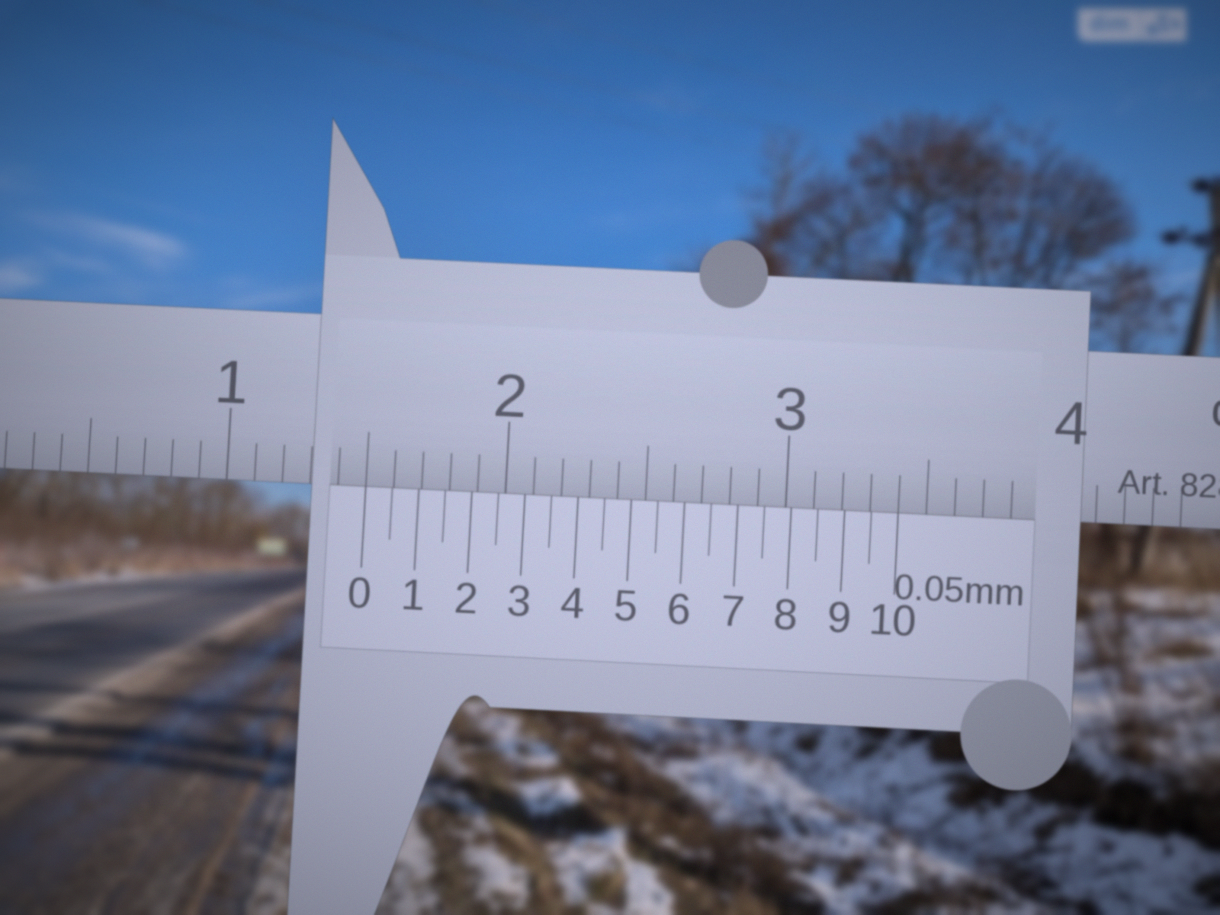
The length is {"value": 15.00, "unit": "mm"}
